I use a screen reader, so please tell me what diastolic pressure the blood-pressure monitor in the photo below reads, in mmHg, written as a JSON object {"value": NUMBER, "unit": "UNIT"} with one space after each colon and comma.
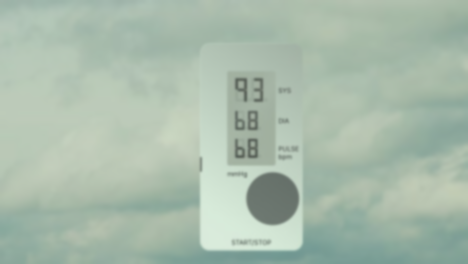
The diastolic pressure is {"value": 68, "unit": "mmHg"}
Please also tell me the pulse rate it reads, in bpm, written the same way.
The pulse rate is {"value": 68, "unit": "bpm"}
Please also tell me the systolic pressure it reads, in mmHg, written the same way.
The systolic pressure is {"value": 93, "unit": "mmHg"}
